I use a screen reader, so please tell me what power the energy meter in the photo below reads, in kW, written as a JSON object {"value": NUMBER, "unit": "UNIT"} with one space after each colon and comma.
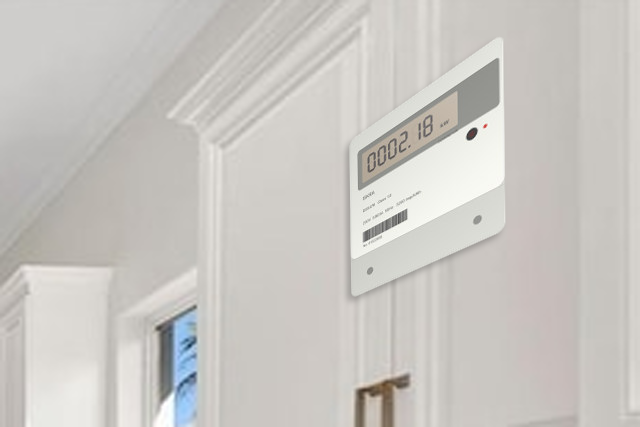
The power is {"value": 2.18, "unit": "kW"}
